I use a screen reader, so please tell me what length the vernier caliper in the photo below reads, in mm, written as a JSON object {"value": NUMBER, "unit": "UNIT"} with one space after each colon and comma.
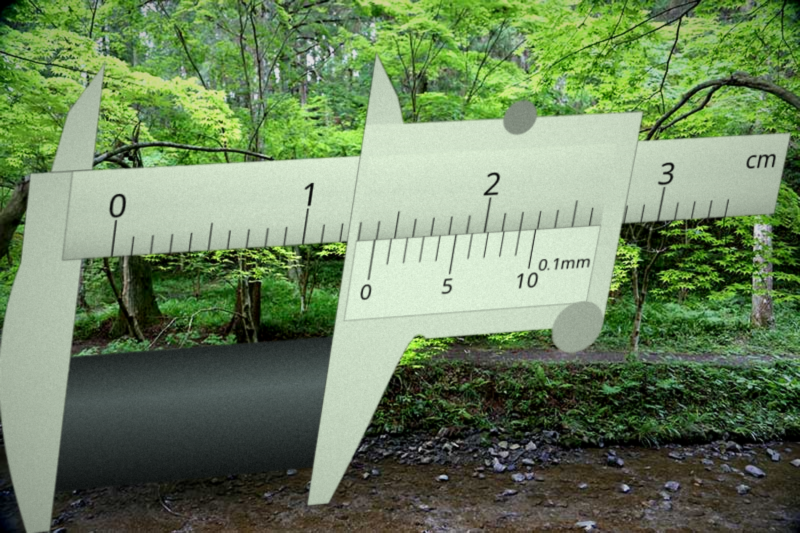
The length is {"value": 13.9, "unit": "mm"}
